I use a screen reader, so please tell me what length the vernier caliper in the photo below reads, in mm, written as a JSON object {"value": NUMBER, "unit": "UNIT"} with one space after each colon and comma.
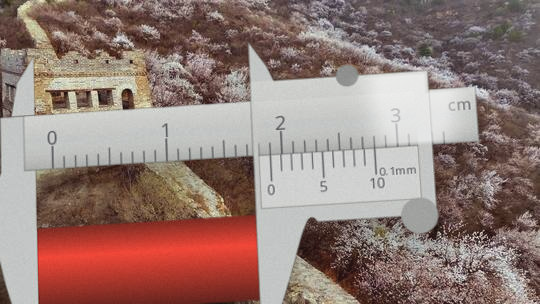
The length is {"value": 19.0, "unit": "mm"}
